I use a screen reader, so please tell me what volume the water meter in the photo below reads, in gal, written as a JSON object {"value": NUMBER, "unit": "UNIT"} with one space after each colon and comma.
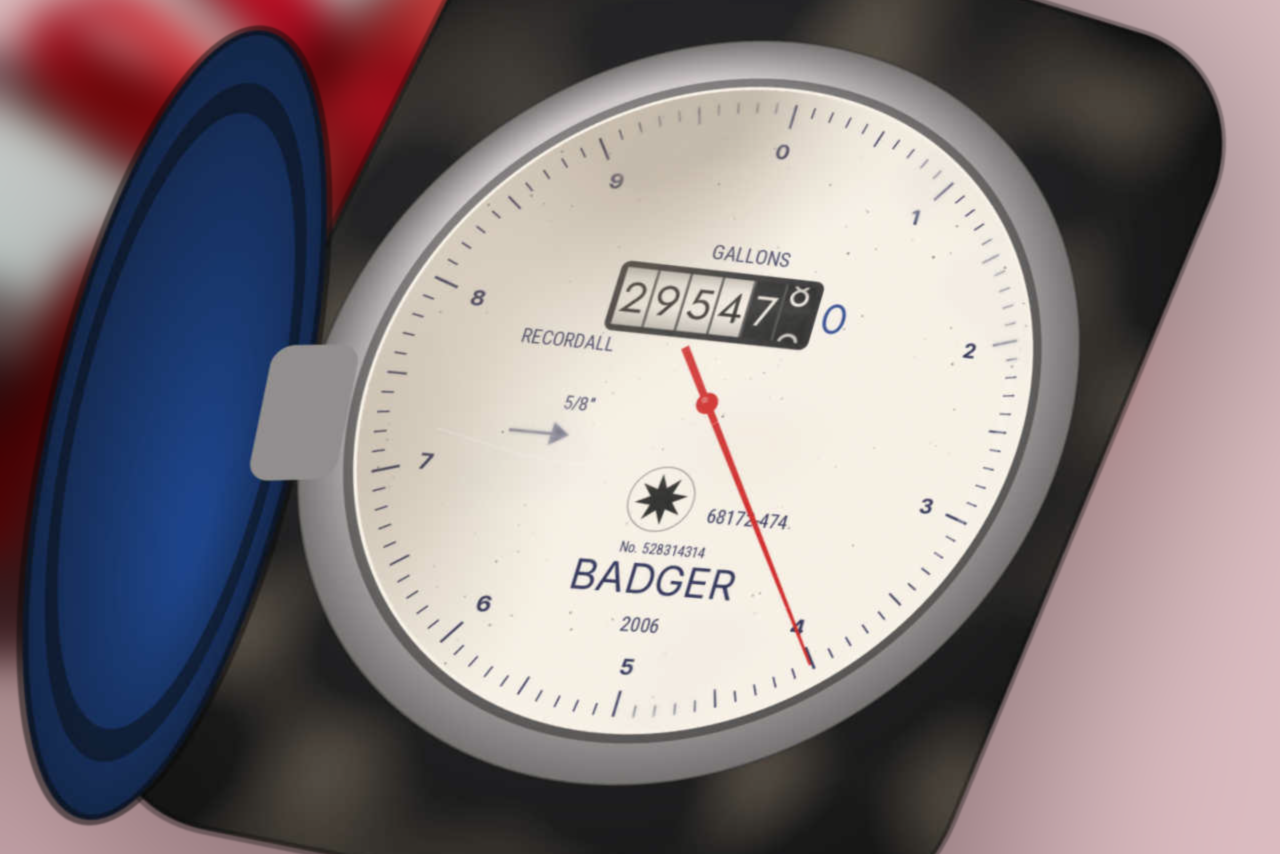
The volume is {"value": 2954784.0, "unit": "gal"}
